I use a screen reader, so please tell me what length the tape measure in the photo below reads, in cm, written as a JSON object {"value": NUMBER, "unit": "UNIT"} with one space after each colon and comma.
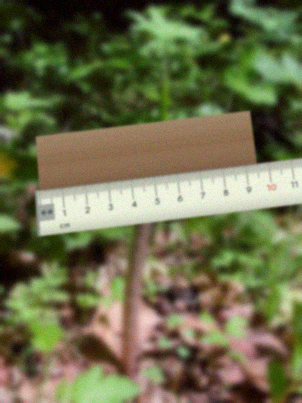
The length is {"value": 9.5, "unit": "cm"}
